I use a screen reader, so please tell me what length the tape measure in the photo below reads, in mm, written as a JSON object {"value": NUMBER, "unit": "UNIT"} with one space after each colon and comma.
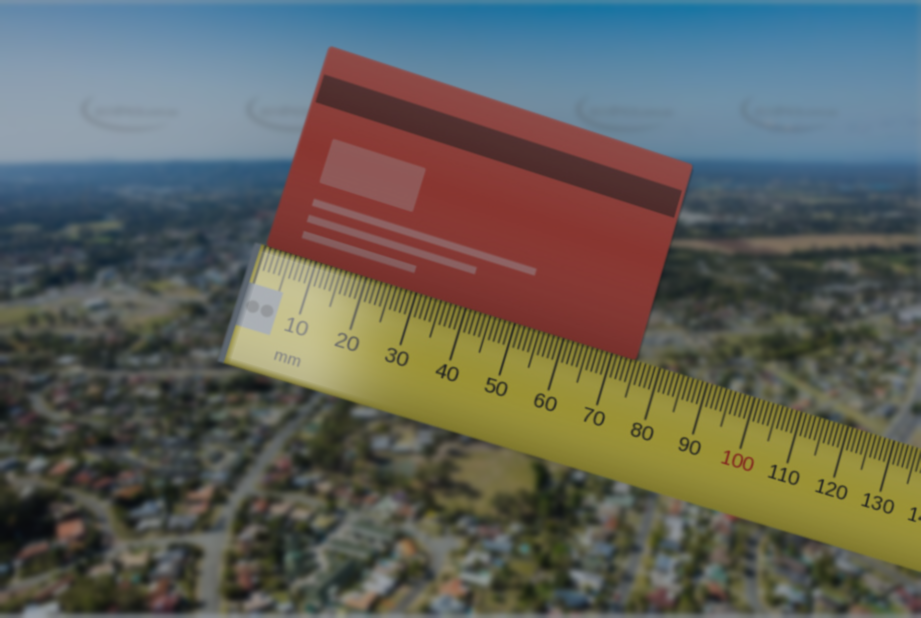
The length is {"value": 75, "unit": "mm"}
